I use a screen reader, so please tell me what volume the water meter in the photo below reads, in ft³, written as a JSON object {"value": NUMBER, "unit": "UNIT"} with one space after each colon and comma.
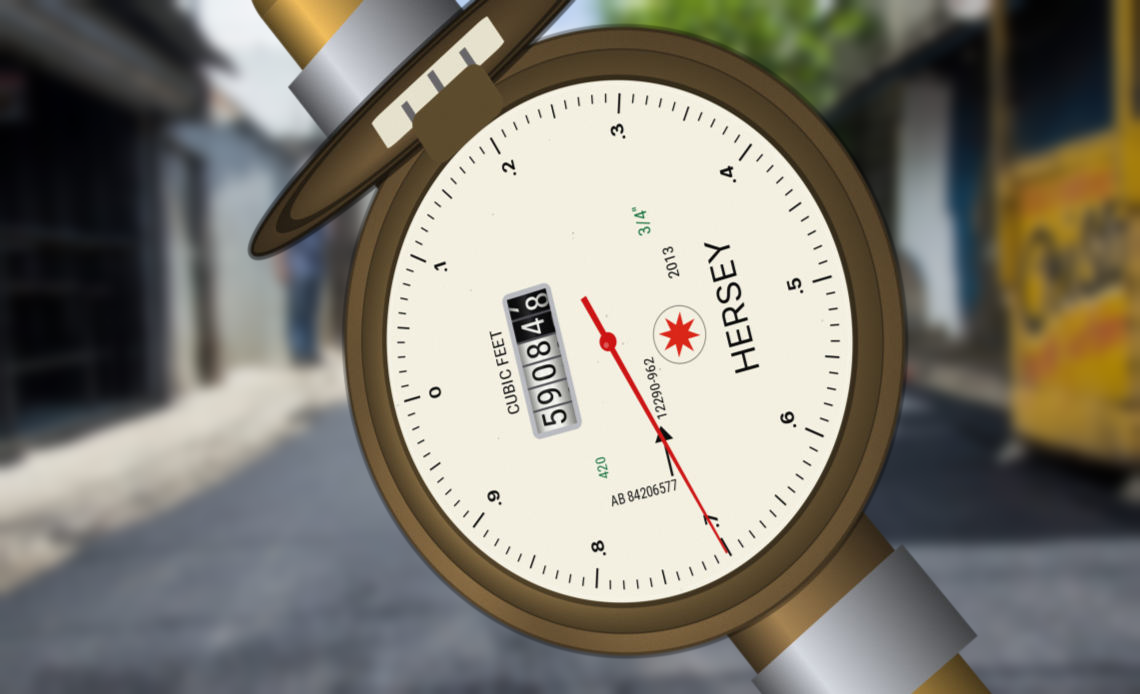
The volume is {"value": 590847.70, "unit": "ft³"}
